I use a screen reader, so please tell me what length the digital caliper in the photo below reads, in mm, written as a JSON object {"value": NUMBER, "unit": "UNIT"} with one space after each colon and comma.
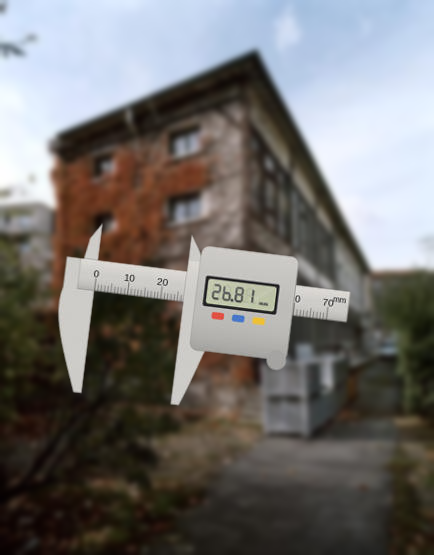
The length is {"value": 26.81, "unit": "mm"}
